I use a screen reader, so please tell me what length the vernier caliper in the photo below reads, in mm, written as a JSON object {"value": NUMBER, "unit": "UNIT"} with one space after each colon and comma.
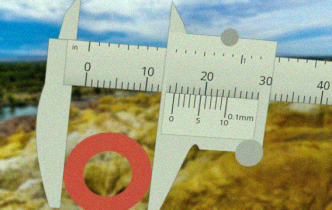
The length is {"value": 14.8, "unit": "mm"}
